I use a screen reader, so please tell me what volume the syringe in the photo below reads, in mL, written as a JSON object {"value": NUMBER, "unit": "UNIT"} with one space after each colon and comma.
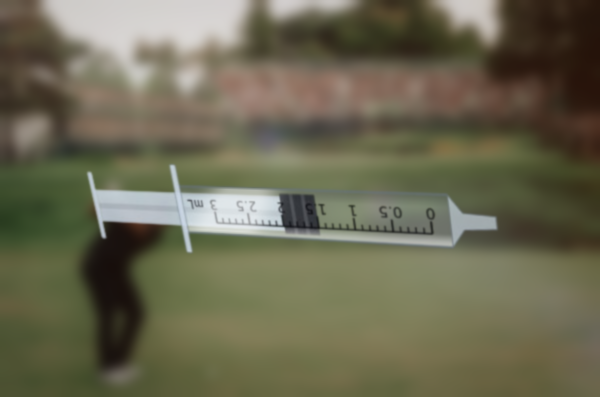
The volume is {"value": 1.5, "unit": "mL"}
